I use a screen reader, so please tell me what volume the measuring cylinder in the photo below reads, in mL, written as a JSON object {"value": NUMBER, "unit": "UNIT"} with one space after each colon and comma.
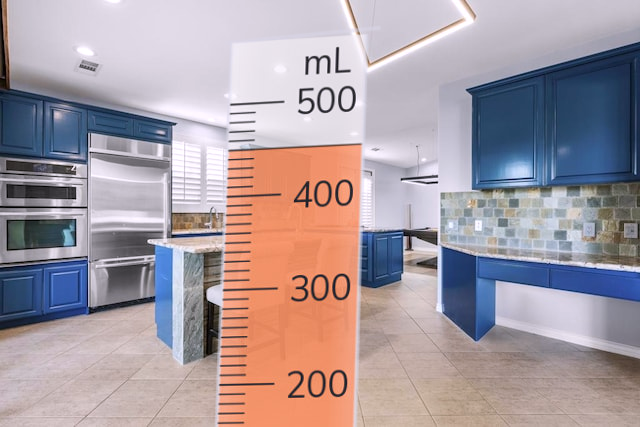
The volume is {"value": 450, "unit": "mL"}
